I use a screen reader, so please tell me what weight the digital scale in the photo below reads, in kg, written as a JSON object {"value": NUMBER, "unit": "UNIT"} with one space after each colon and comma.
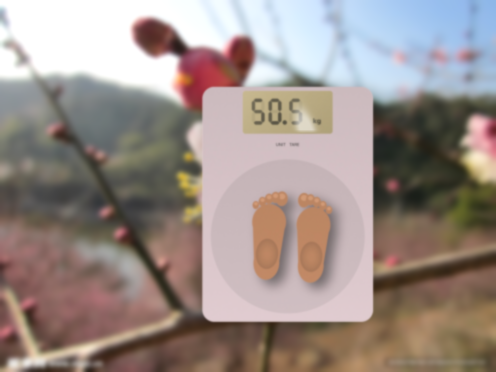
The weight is {"value": 50.5, "unit": "kg"}
